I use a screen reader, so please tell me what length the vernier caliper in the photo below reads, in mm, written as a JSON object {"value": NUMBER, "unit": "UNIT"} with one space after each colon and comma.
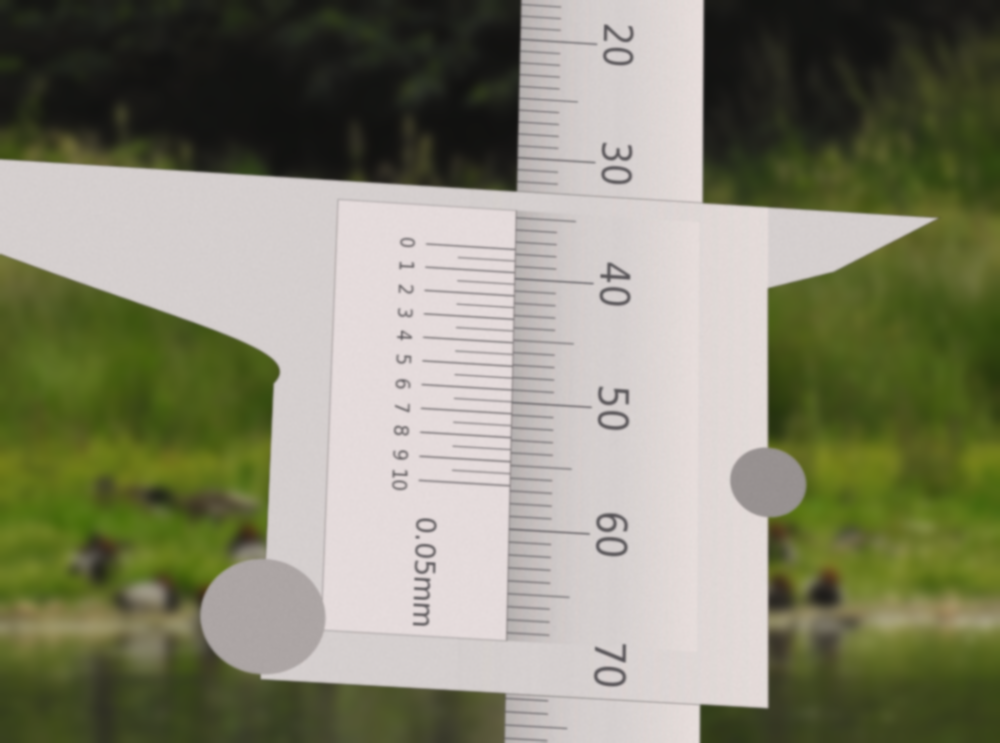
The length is {"value": 37.6, "unit": "mm"}
